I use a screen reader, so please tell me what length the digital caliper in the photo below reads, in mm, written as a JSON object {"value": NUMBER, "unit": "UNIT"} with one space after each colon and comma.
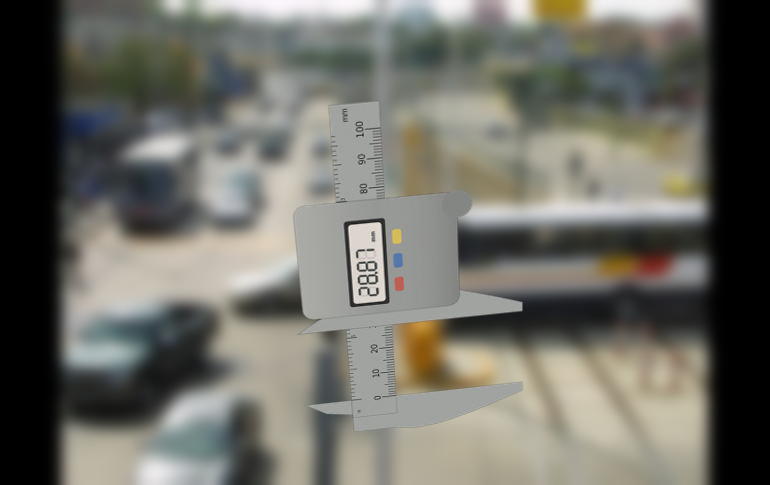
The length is {"value": 28.87, "unit": "mm"}
